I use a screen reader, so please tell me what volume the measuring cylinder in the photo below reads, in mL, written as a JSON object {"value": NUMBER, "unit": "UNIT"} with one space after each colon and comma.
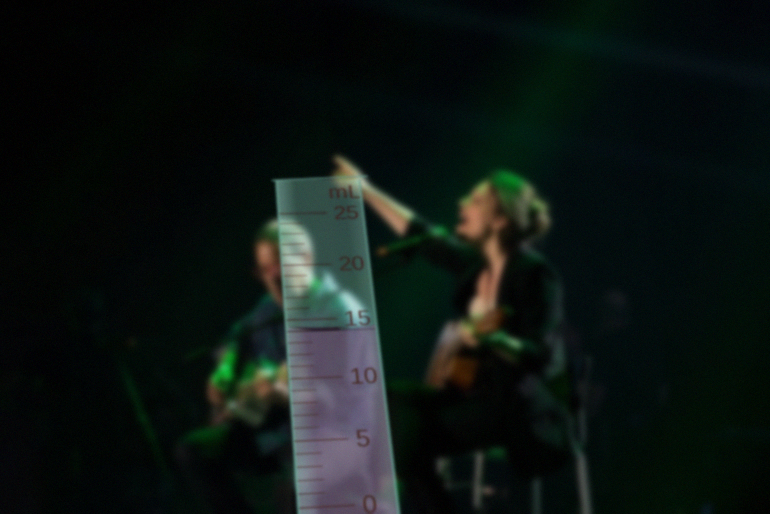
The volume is {"value": 14, "unit": "mL"}
